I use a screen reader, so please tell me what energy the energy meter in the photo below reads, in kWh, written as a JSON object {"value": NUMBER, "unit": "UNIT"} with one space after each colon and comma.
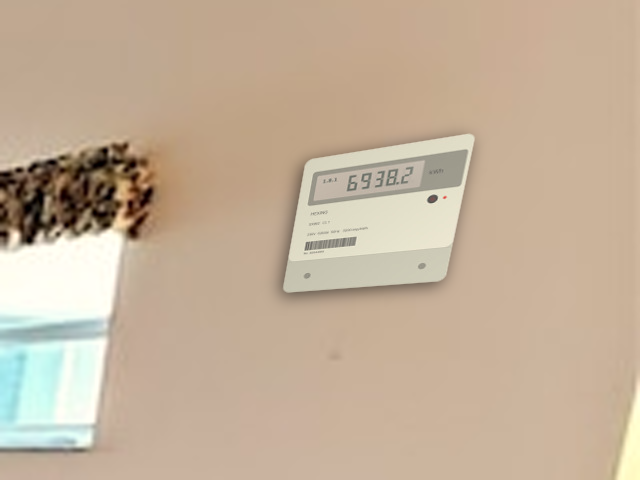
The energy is {"value": 6938.2, "unit": "kWh"}
